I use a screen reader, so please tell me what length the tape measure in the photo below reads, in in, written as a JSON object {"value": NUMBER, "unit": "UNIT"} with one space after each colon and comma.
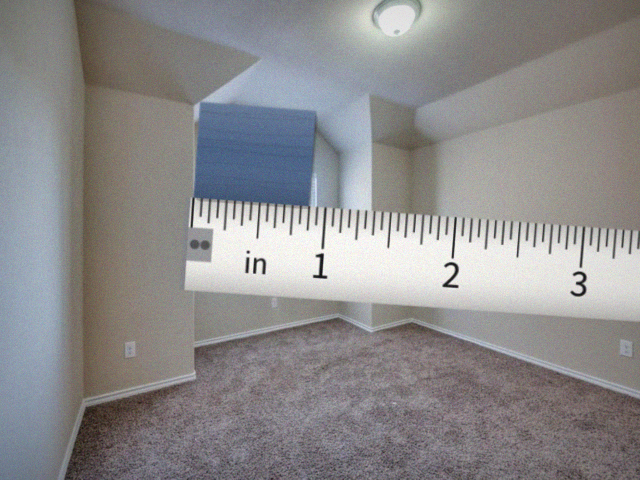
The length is {"value": 0.875, "unit": "in"}
